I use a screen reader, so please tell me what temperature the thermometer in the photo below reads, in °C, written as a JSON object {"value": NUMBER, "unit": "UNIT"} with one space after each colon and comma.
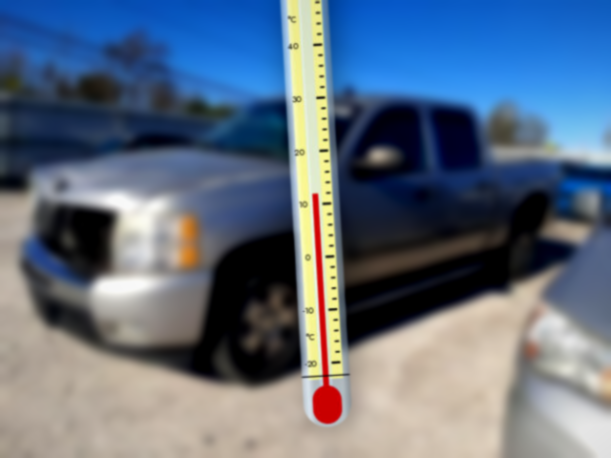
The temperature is {"value": 12, "unit": "°C"}
